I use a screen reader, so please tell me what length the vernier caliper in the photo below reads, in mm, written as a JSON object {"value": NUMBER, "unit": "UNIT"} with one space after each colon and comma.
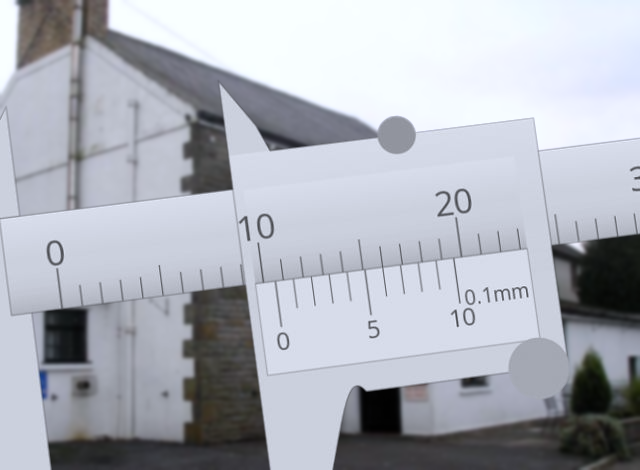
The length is {"value": 10.6, "unit": "mm"}
